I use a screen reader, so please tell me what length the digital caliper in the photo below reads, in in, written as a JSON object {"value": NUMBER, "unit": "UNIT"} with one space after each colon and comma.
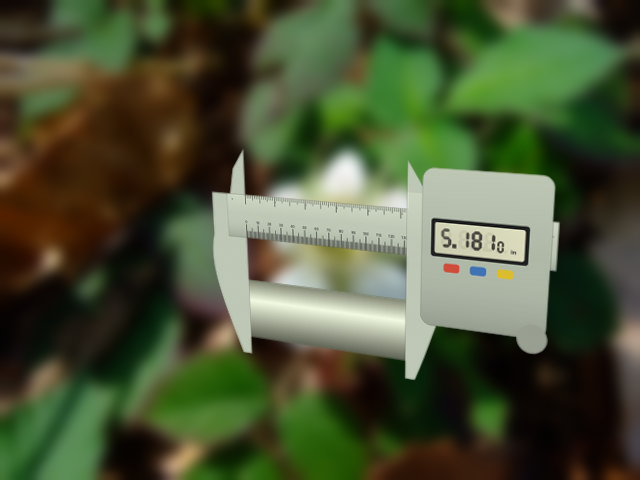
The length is {"value": 5.1810, "unit": "in"}
